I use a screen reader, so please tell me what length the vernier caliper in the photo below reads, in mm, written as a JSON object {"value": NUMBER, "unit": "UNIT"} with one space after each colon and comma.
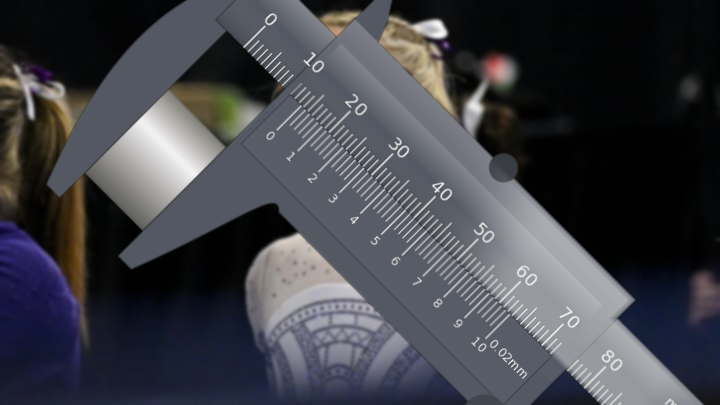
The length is {"value": 13.6, "unit": "mm"}
